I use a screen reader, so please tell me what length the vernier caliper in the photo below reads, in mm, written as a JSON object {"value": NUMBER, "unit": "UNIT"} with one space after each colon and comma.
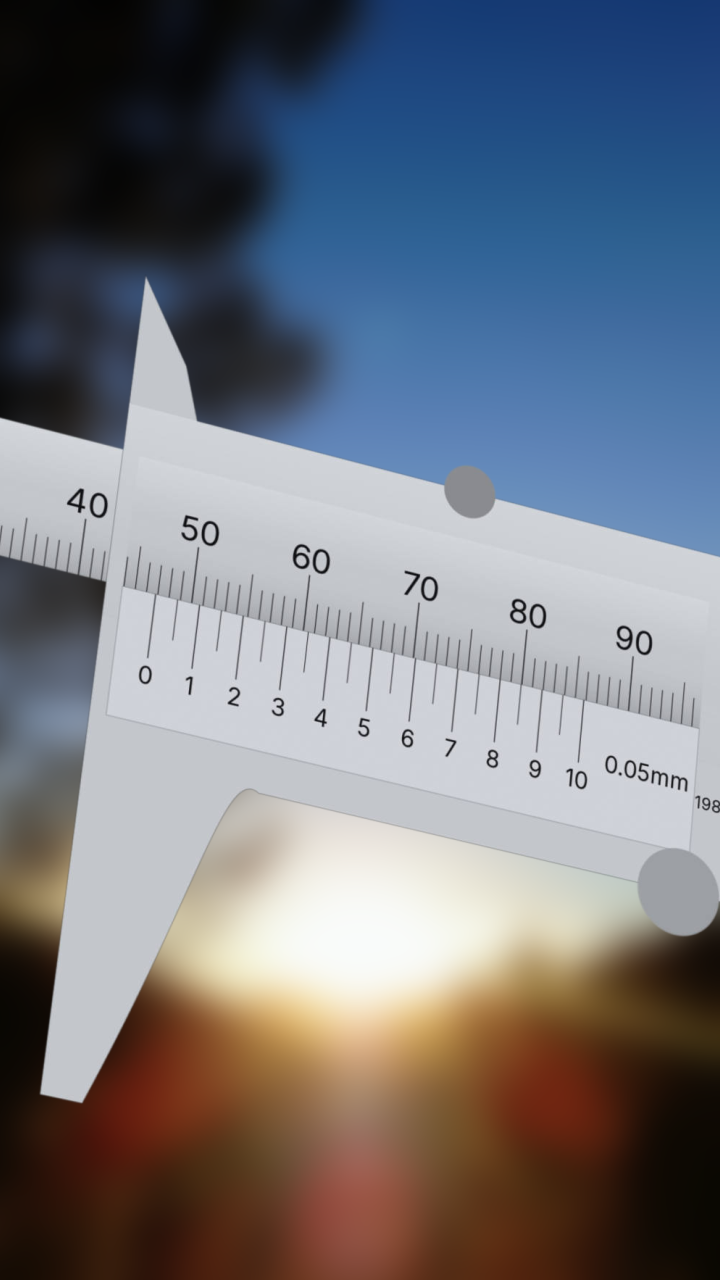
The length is {"value": 46.8, "unit": "mm"}
